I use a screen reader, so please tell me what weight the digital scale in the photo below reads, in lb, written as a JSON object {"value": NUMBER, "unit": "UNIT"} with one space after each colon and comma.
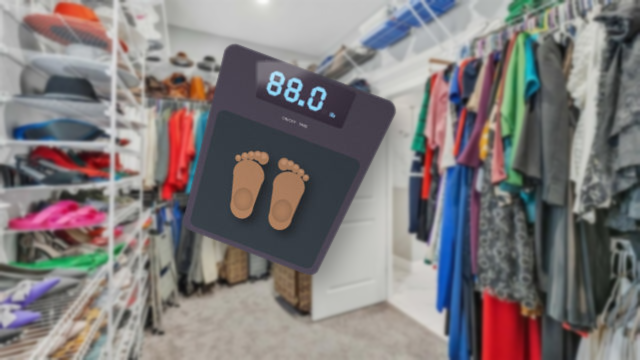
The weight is {"value": 88.0, "unit": "lb"}
